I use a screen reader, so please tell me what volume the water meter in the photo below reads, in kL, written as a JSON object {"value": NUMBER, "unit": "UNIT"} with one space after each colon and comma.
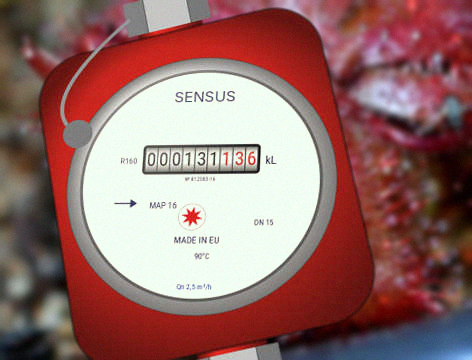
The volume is {"value": 131.136, "unit": "kL"}
